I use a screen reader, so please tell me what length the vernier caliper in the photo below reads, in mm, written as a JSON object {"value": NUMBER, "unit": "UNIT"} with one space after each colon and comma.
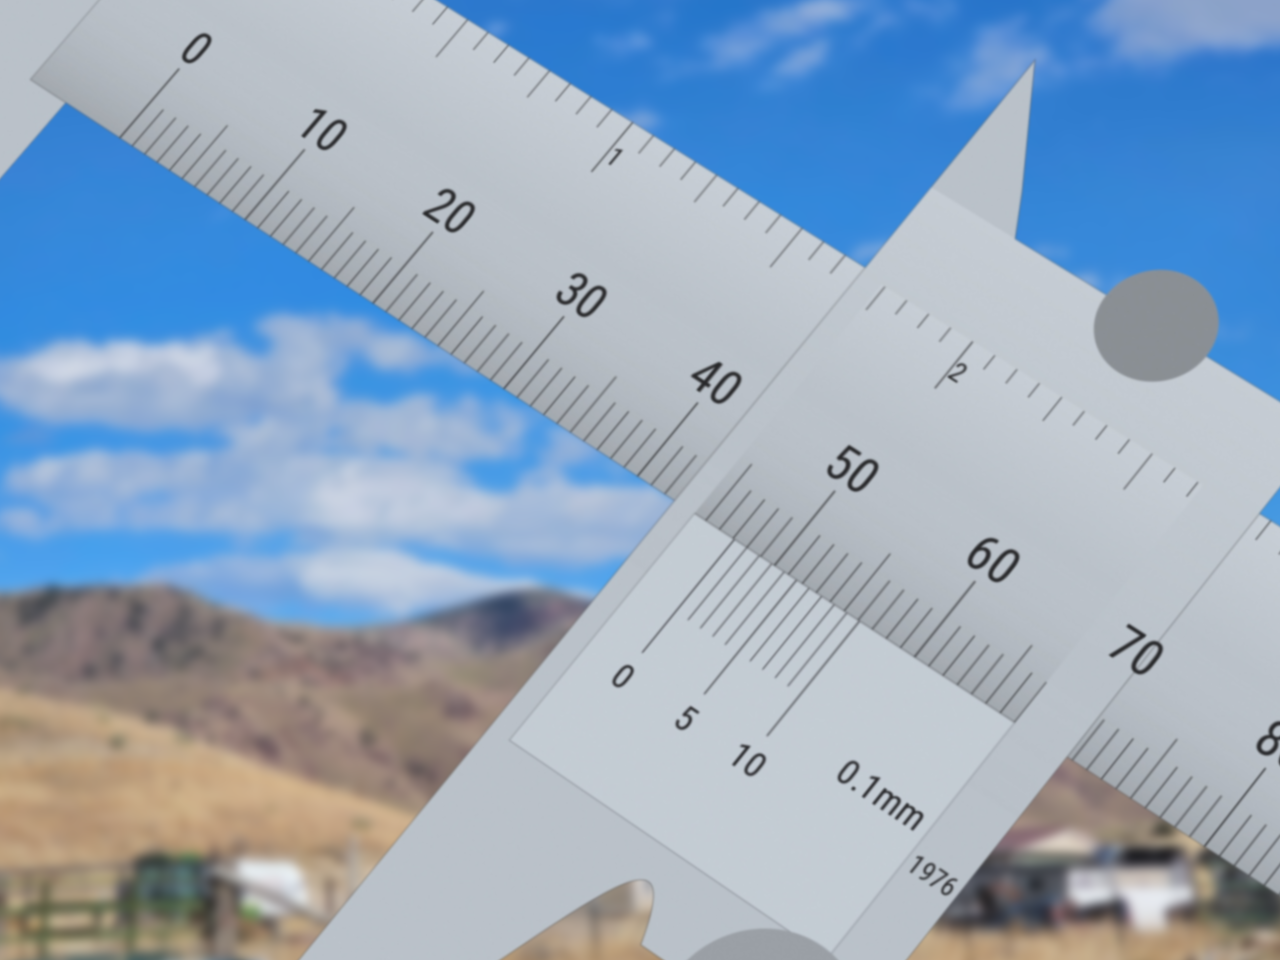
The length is {"value": 47.1, "unit": "mm"}
